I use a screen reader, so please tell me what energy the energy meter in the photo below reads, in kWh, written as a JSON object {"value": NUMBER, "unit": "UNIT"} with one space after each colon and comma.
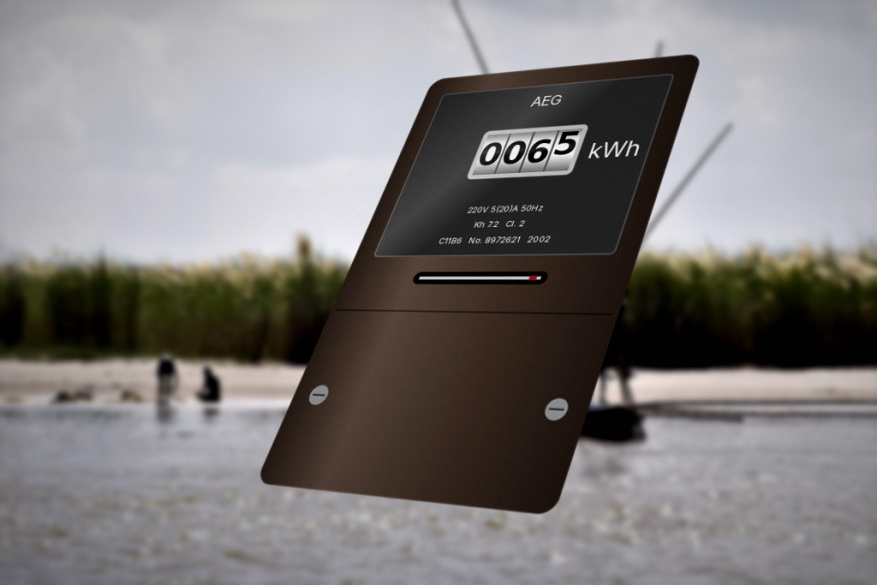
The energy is {"value": 65, "unit": "kWh"}
